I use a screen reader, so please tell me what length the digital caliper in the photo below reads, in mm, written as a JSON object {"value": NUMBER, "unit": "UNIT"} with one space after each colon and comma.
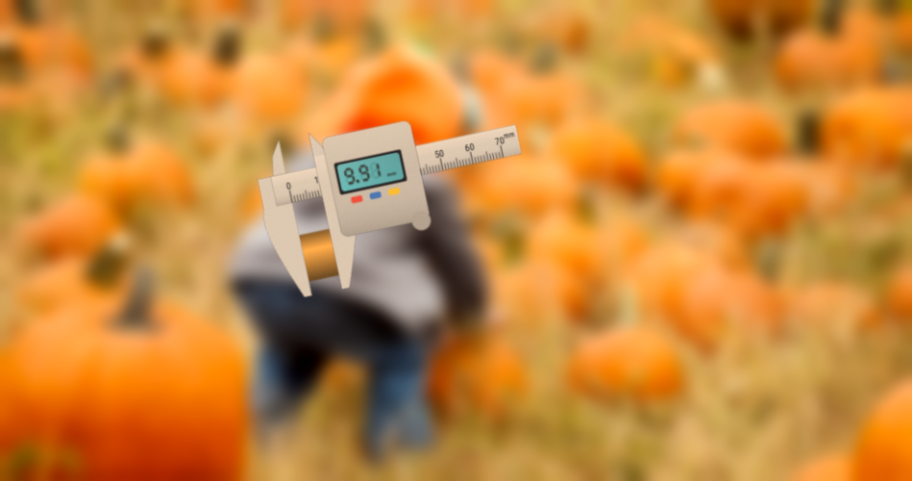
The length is {"value": 9.91, "unit": "mm"}
